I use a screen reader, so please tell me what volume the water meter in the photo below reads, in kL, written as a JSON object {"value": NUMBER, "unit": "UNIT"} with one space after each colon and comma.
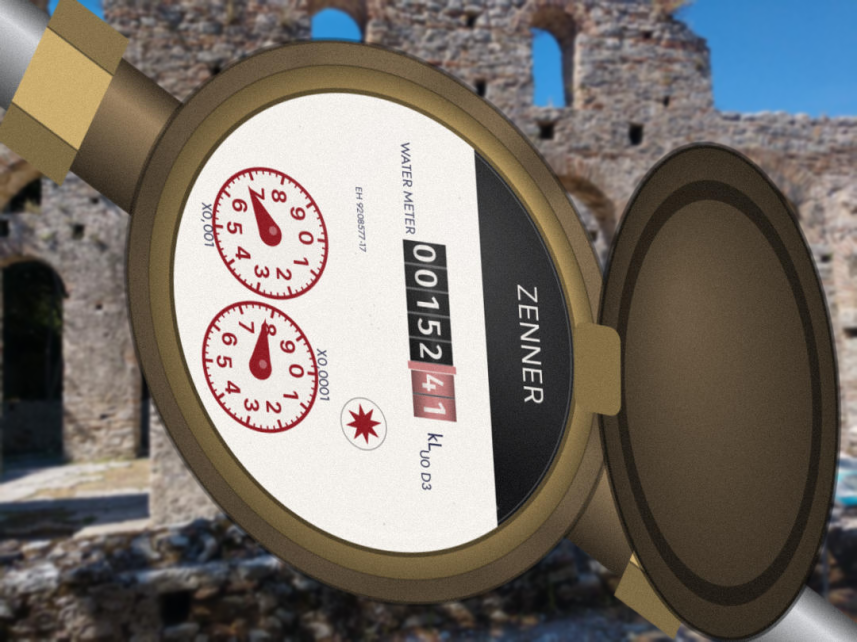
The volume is {"value": 152.4167, "unit": "kL"}
